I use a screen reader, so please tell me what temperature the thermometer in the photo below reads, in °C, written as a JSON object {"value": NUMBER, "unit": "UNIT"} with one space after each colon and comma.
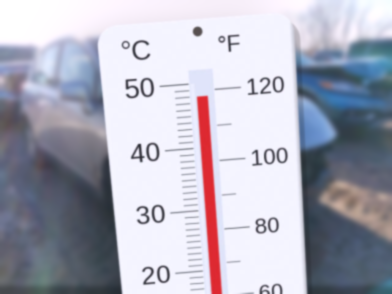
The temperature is {"value": 48, "unit": "°C"}
